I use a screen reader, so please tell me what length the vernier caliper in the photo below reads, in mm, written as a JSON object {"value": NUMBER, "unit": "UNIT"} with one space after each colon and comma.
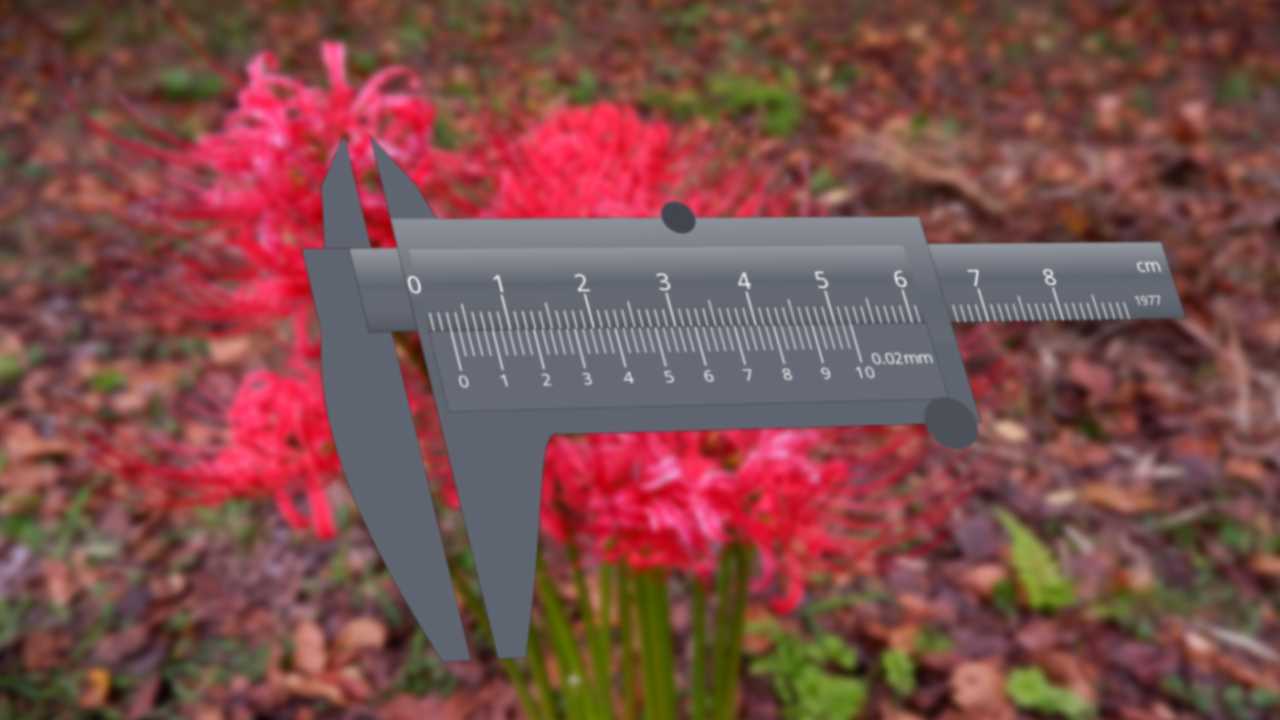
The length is {"value": 3.0, "unit": "mm"}
